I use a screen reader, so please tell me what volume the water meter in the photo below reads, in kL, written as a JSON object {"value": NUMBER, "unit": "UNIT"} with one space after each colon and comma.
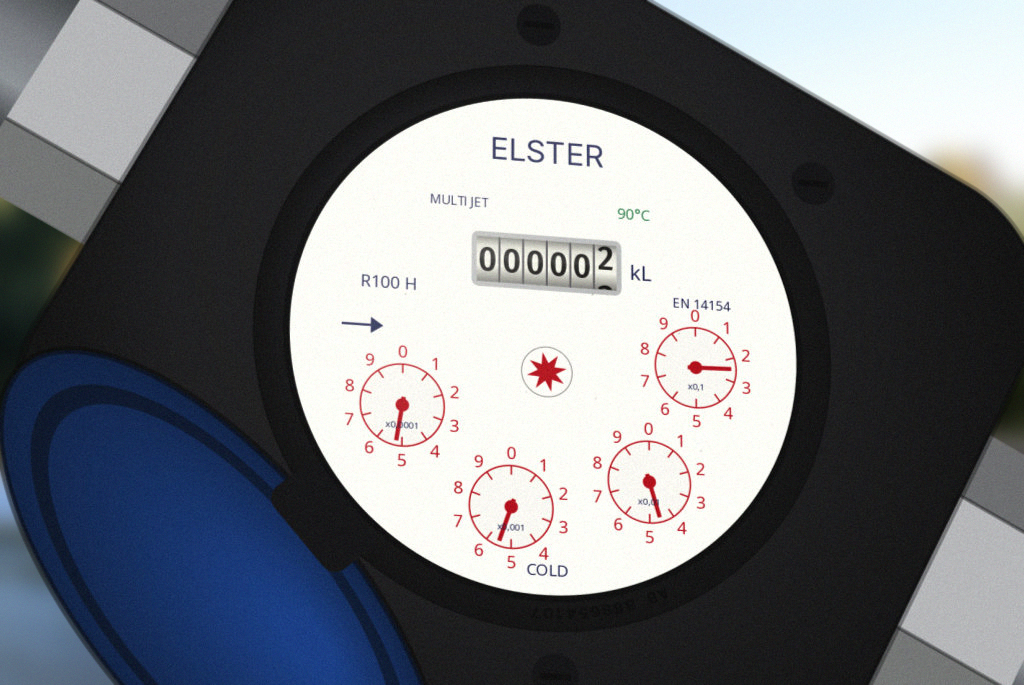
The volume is {"value": 2.2455, "unit": "kL"}
